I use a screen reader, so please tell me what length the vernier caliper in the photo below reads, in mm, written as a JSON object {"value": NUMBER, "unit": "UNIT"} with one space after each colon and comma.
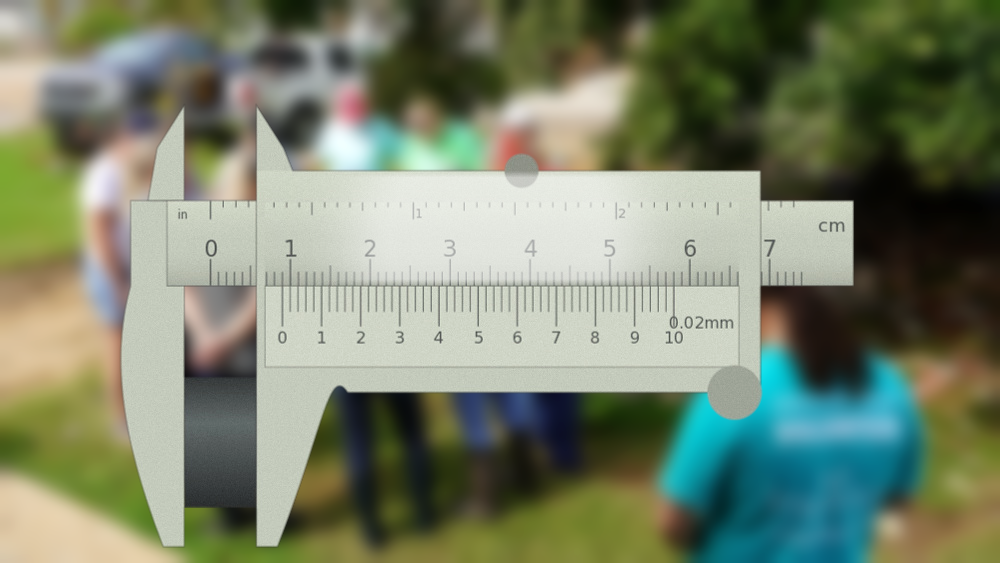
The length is {"value": 9.0, "unit": "mm"}
